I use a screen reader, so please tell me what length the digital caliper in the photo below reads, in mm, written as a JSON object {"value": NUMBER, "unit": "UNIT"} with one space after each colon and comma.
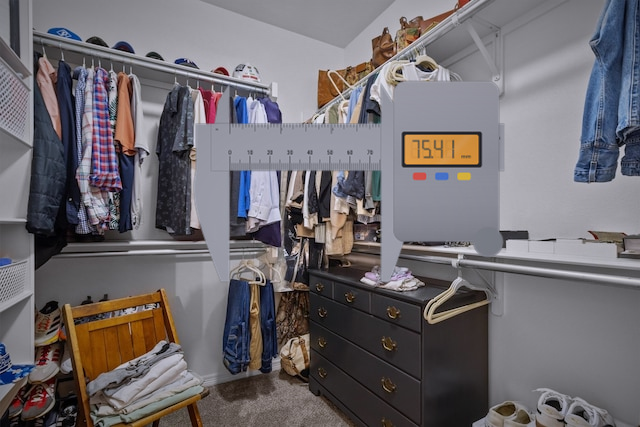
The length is {"value": 75.41, "unit": "mm"}
